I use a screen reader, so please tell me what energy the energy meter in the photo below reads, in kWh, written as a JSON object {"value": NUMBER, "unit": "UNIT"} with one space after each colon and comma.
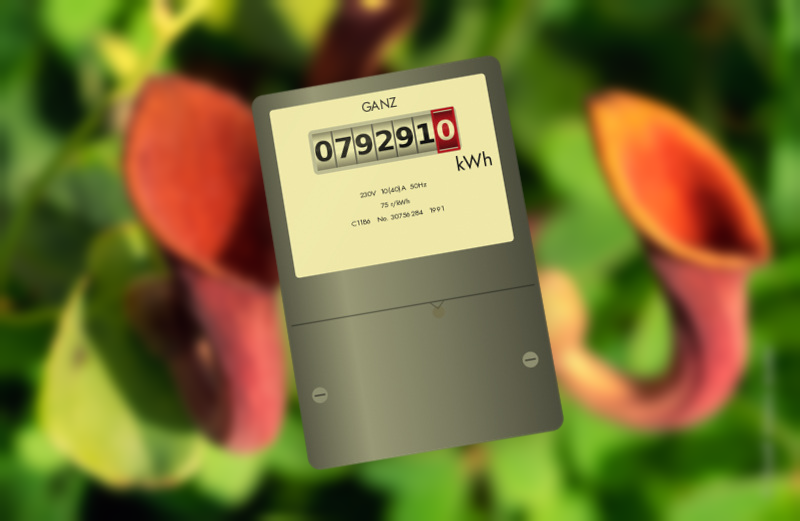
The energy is {"value": 79291.0, "unit": "kWh"}
